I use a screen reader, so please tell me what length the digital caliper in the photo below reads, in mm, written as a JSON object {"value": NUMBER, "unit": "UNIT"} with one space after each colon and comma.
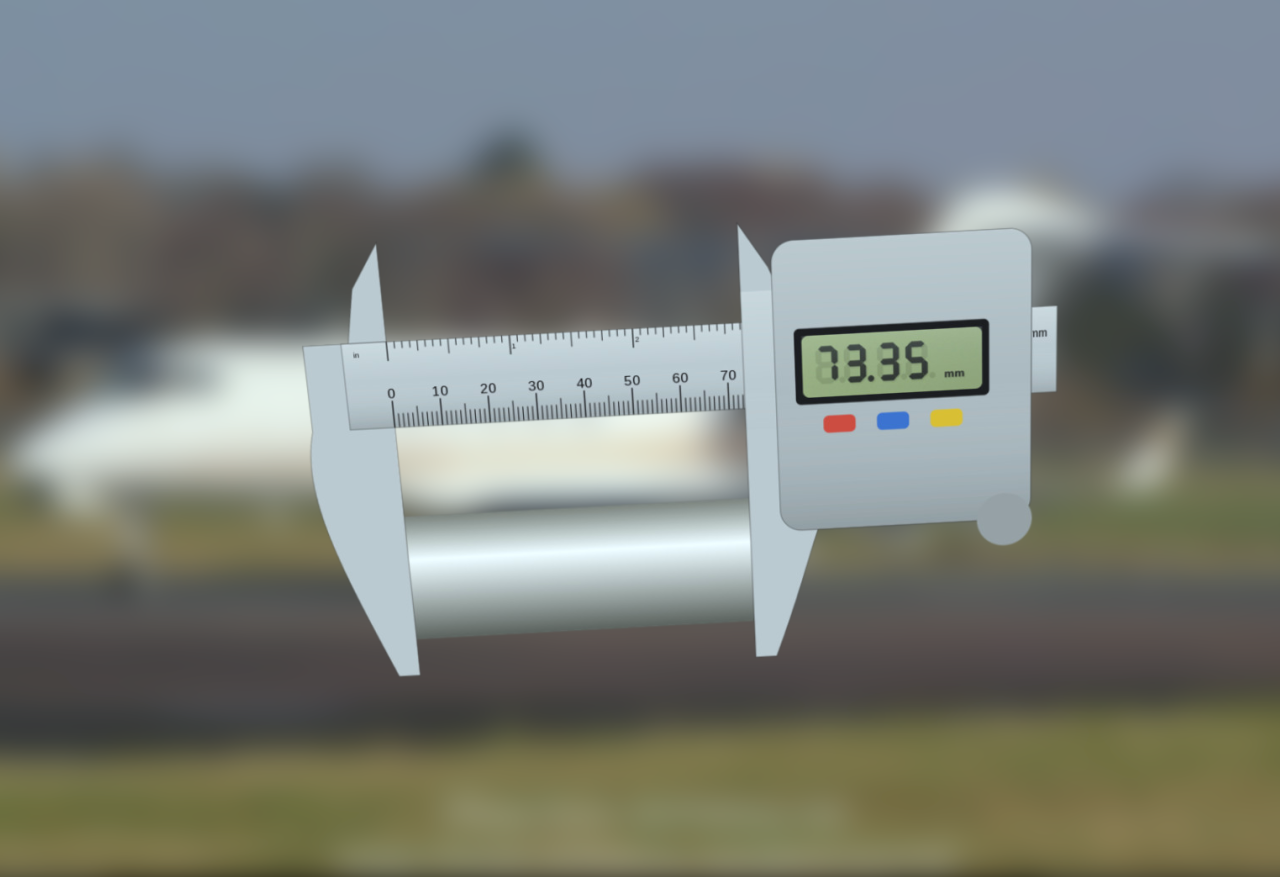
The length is {"value": 73.35, "unit": "mm"}
